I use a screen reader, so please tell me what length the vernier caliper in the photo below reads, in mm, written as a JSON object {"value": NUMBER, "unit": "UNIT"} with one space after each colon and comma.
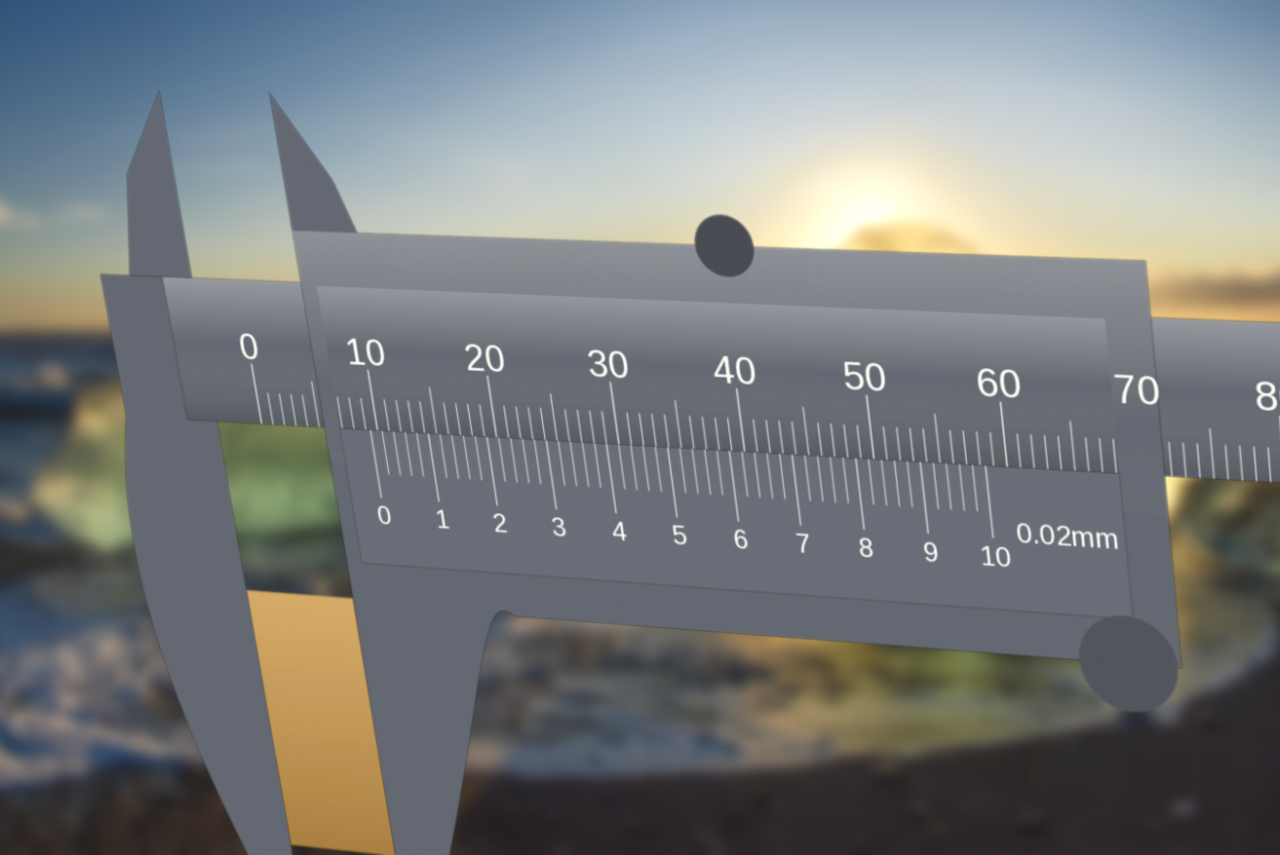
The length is {"value": 9.4, "unit": "mm"}
